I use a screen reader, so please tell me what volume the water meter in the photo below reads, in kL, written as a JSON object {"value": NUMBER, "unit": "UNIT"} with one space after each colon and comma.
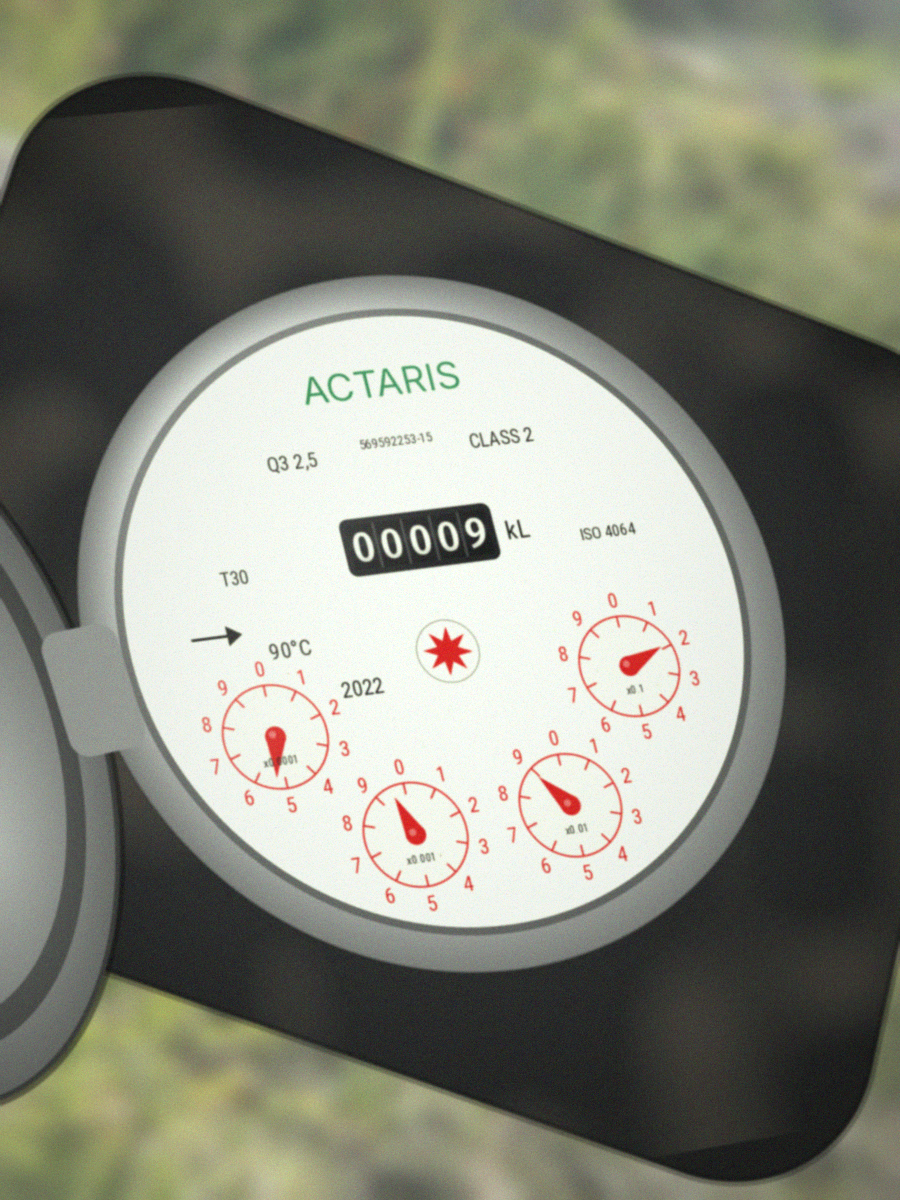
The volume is {"value": 9.1895, "unit": "kL"}
